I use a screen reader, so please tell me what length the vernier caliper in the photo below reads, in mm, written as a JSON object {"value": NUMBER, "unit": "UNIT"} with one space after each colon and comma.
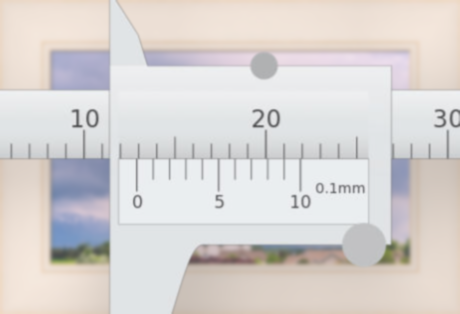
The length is {"value": 12.9, "unit": "mm"}
